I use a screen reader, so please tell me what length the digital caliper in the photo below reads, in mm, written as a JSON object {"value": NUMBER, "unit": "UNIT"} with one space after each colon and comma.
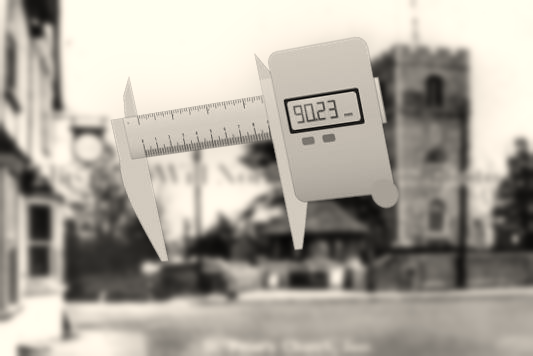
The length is {"value": 90.23, "unit": "mm"}
